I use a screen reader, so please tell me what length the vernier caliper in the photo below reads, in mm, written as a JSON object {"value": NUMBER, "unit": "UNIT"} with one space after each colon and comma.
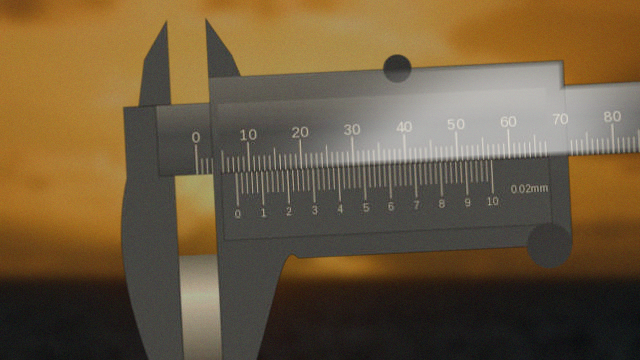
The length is {"value": 7.5, "unit": "mm"}
